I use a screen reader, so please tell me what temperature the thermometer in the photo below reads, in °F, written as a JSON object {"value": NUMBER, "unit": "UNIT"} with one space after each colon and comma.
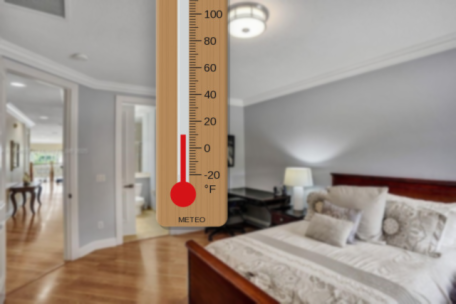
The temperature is {"value": 10, "unit": "°F"}
